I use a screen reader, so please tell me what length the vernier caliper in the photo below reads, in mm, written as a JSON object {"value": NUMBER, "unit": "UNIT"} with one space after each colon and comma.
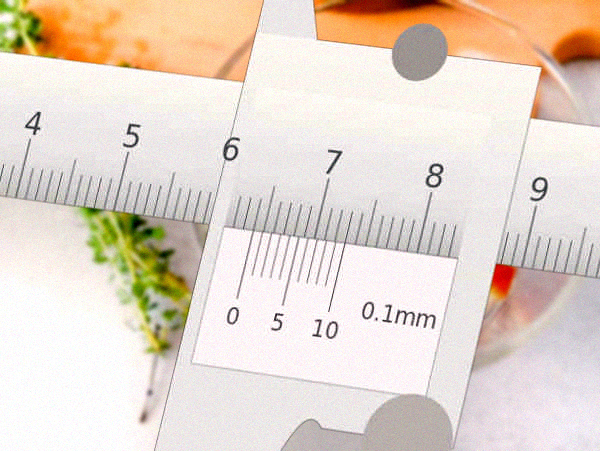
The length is {"value": 64.0, "unit": "mm"}
